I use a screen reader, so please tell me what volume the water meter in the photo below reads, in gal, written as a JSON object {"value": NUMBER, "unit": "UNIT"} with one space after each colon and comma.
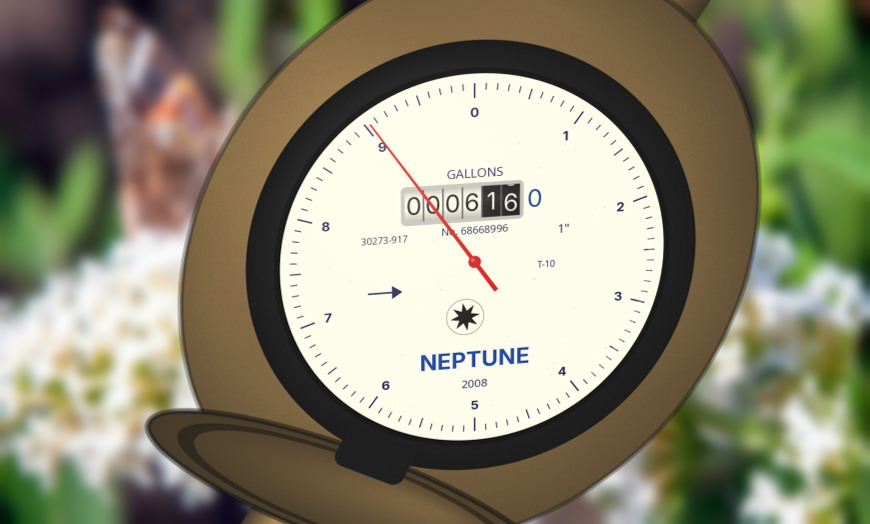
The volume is {"value": 6159.0, "unit": "gal"}
